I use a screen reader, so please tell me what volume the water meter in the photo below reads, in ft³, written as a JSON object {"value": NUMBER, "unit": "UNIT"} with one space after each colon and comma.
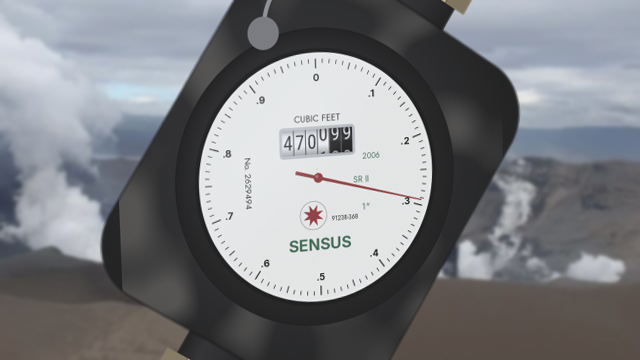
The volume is {"value": 470099.29, "unit": "ft³"}
